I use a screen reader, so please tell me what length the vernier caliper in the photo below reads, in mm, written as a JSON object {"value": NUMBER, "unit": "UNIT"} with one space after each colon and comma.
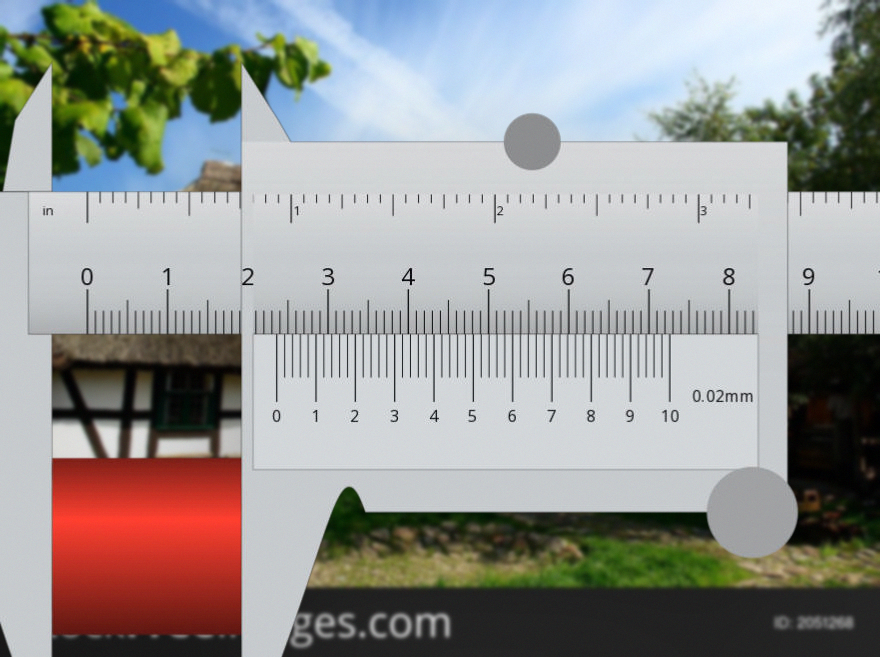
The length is {"value": 23.6, "unit": "mm"}
